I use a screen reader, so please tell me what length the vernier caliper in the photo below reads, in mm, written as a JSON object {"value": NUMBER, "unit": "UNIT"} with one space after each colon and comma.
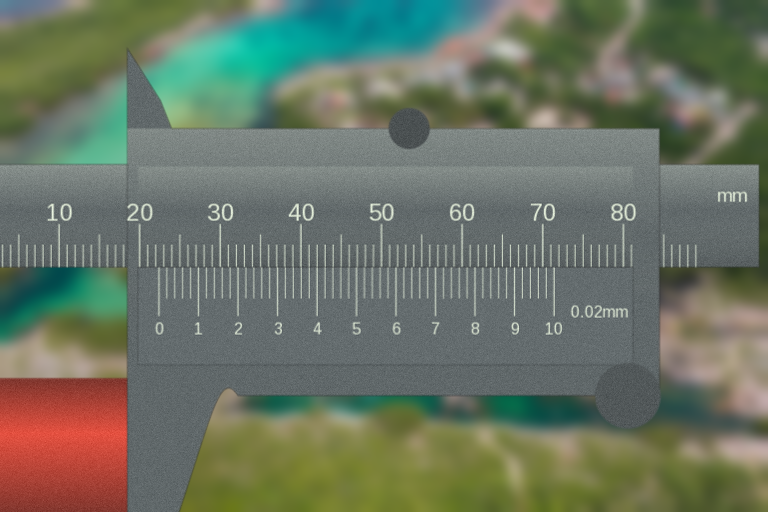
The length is {"value": 22.4, "unit": "mm"}
